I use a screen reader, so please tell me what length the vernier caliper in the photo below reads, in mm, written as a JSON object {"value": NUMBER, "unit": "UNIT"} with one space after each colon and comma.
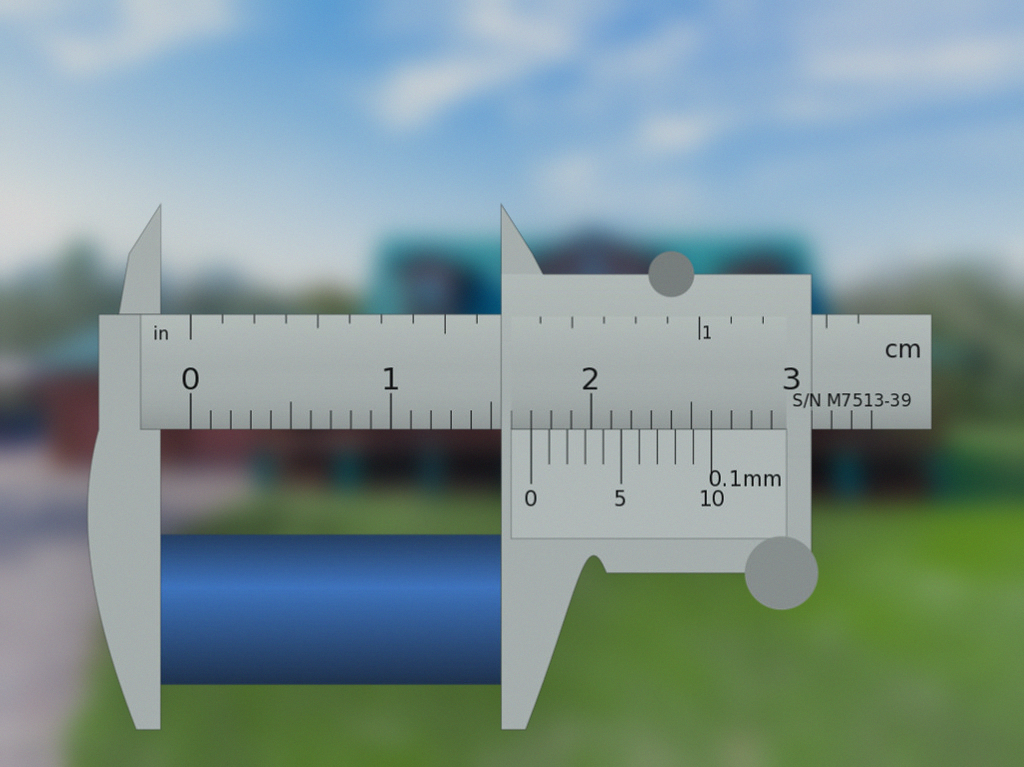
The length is {"value": 17.0, "unit": "mm"}
